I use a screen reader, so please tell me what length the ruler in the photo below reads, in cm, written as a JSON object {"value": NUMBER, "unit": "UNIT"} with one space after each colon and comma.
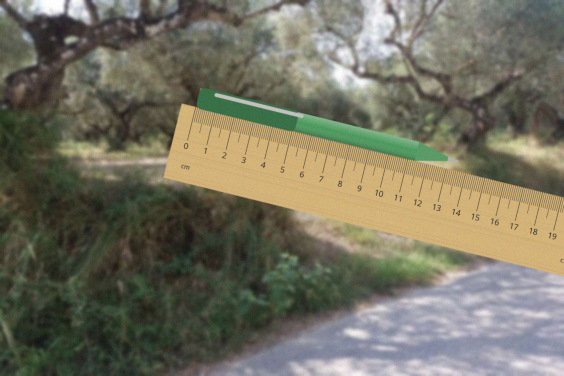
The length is {"value": 13.5, "unit": "cm"}
